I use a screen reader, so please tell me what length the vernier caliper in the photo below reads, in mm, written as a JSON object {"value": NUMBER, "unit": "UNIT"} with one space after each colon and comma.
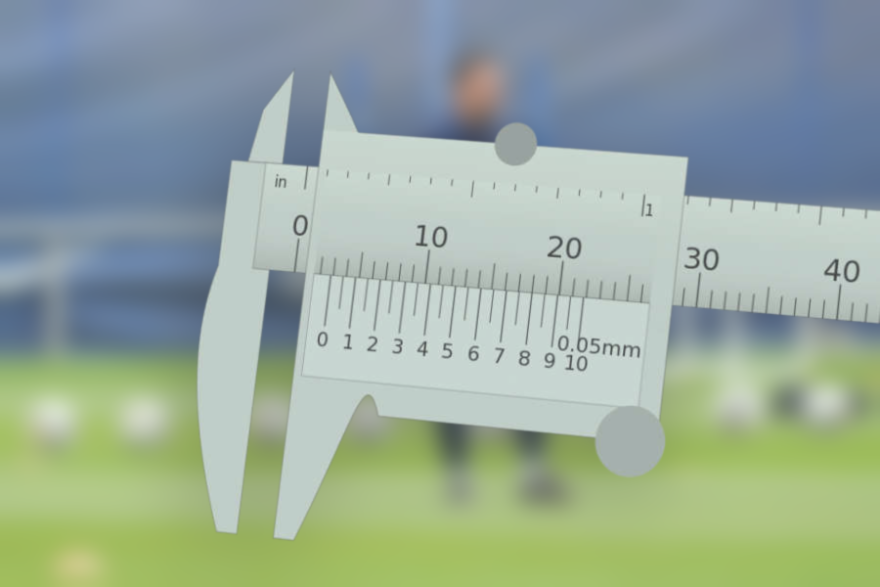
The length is {"value": 2.8, "unit": "mm"}
